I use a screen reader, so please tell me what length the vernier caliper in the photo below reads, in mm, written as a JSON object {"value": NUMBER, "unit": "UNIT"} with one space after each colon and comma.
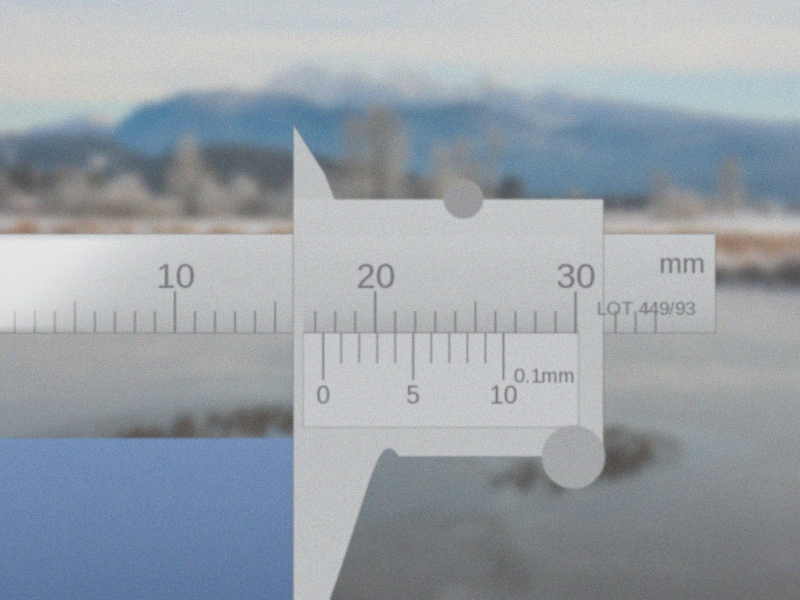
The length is {"value": 17.4, "unit": "mm"}
